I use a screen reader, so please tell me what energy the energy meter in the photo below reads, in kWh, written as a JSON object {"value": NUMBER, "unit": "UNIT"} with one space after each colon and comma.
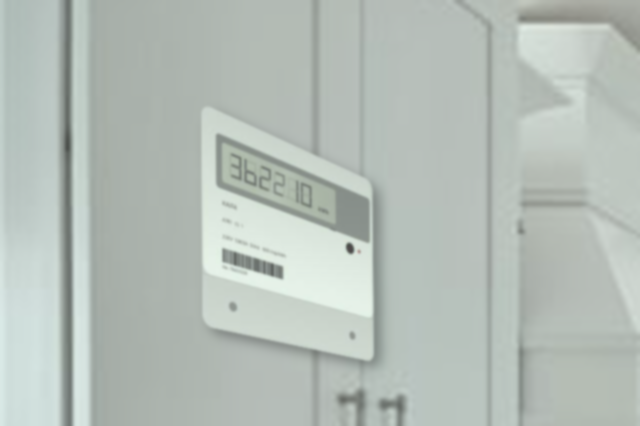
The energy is {"value": 362210, "unit": "kWh"}
